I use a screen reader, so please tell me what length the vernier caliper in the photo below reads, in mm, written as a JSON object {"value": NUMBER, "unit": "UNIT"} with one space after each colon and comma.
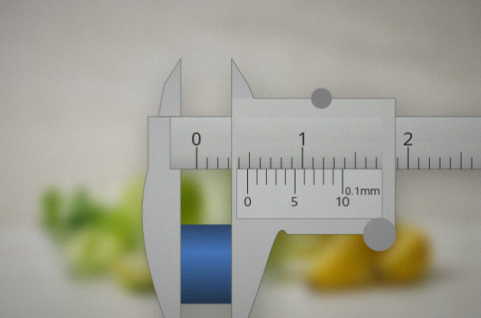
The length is {"value": 4.8, "unit": "mm"}
